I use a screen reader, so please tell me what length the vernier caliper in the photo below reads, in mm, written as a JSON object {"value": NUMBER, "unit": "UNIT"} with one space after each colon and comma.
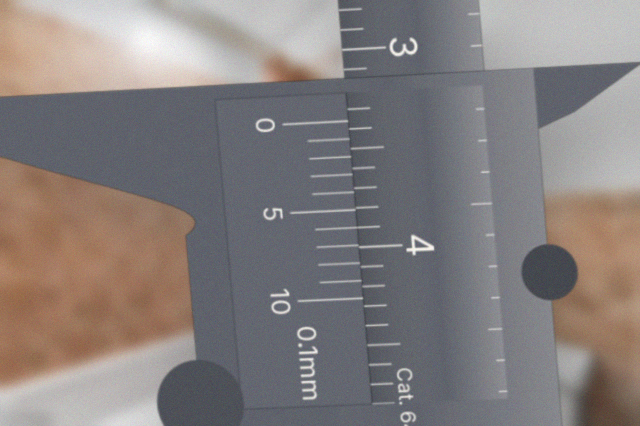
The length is {"value": 33.6, "unit": "mm"}
